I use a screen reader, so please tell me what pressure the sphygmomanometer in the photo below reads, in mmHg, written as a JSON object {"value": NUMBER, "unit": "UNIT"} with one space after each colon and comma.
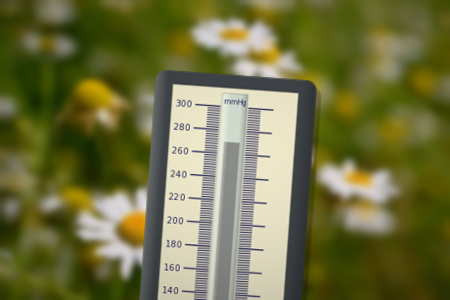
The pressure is {"value": 270, "unit": "mmHg"}
